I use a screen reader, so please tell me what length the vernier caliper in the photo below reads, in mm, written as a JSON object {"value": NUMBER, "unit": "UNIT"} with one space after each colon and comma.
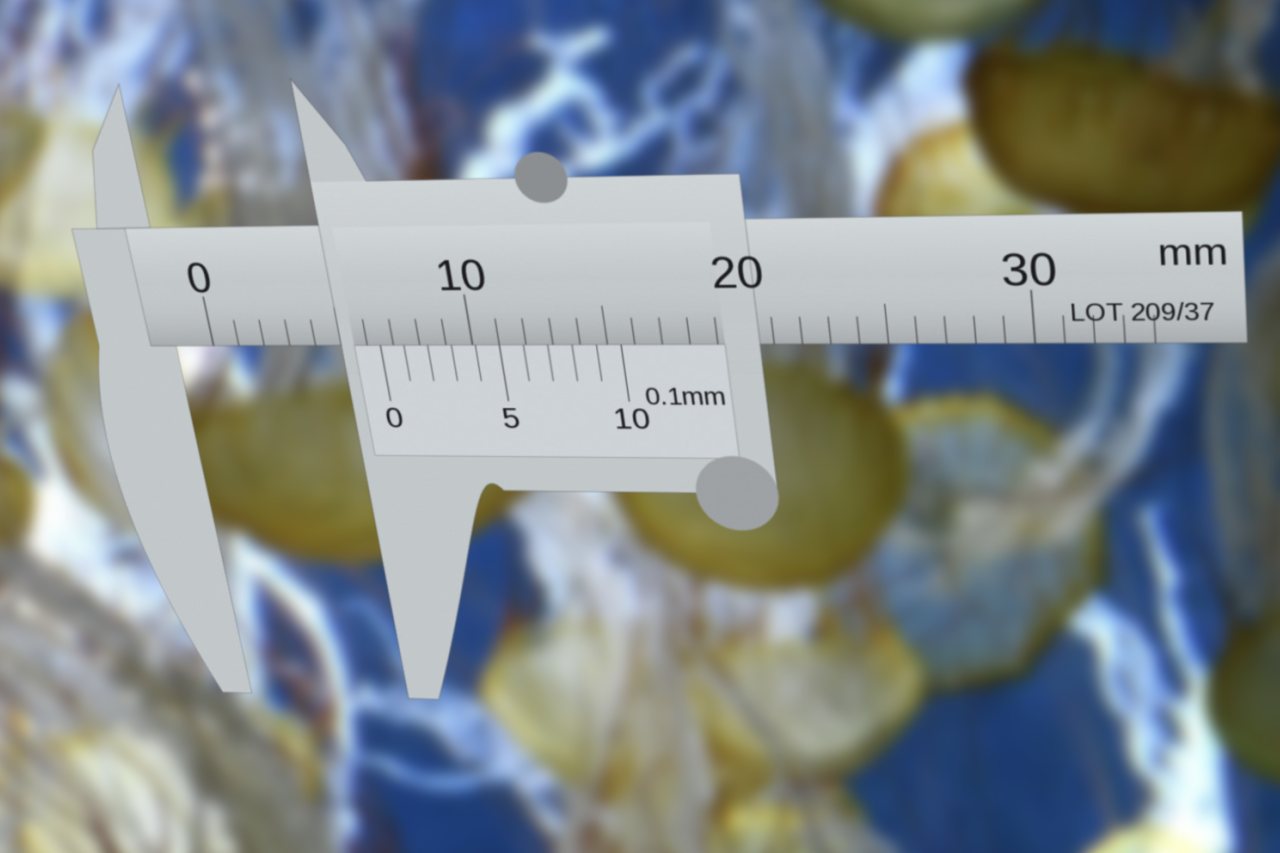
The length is {"value": 6.5, "unit": "mm"}
